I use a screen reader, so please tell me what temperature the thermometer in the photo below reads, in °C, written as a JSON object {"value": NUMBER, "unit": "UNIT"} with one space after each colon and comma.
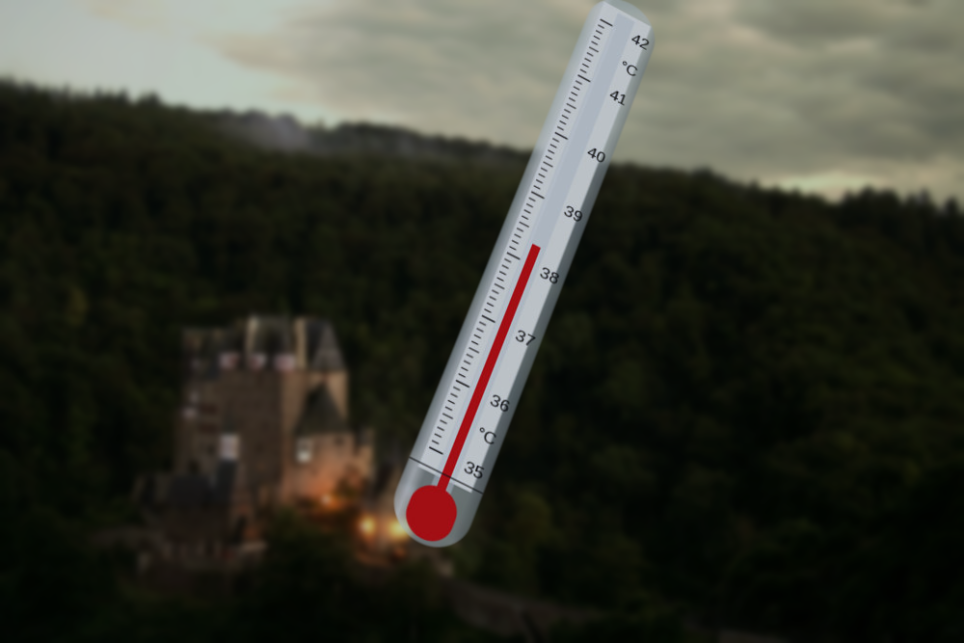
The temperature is {"value": 38.3, "unit": "°C"}
